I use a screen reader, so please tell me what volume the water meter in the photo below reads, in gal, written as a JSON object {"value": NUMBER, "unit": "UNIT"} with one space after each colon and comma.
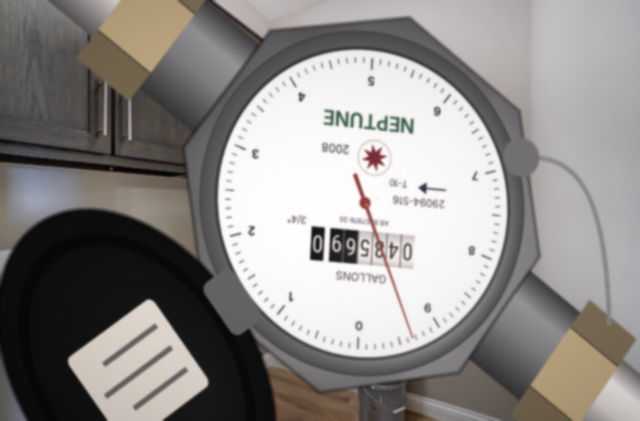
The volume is {"value": 485689.3, "unit": "gal"}
